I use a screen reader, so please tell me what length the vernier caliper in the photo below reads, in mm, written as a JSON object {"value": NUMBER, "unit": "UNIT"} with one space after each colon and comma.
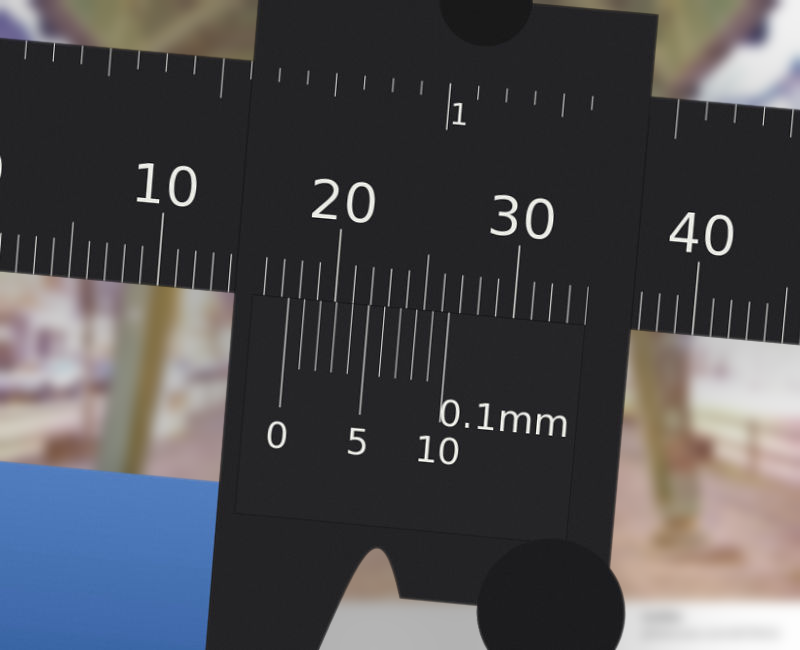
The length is {"value": 17.4, "unit": "mm"}
